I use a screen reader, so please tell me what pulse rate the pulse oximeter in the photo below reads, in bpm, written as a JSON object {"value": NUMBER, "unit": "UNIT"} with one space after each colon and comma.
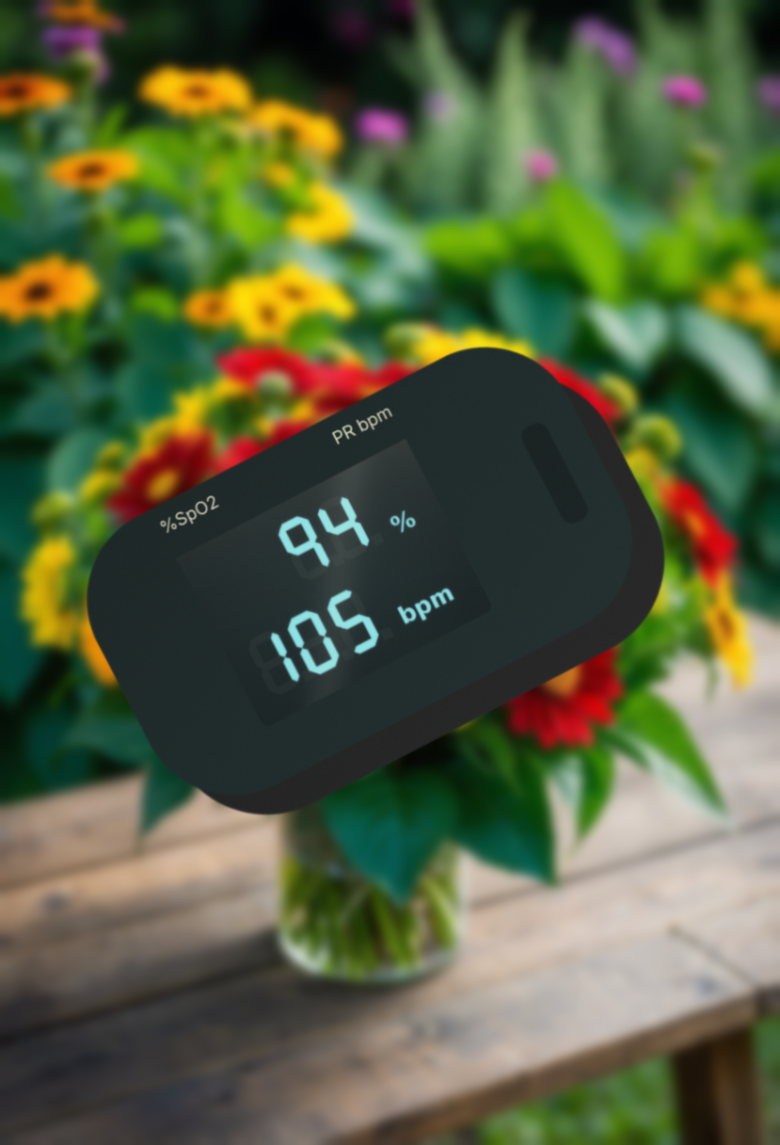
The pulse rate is {"value": 105, "unit": "bpm"}
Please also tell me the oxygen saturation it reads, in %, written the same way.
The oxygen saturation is {"value": 94, "unit": "%"}
